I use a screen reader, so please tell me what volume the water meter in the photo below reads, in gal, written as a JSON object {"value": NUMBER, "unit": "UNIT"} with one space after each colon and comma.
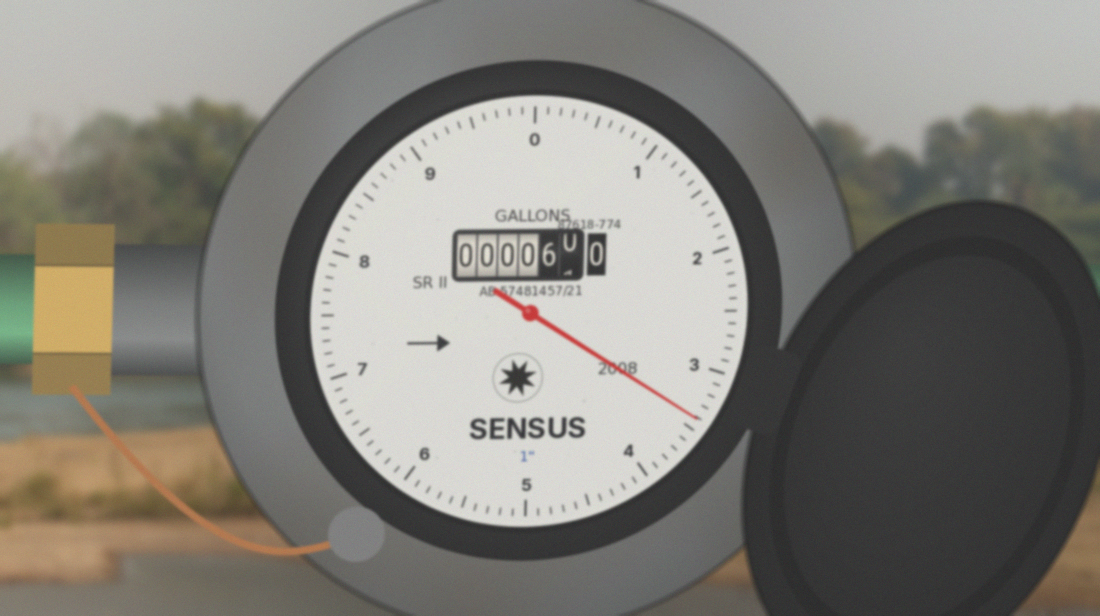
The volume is {"value": 603.4, "unit": "gal"}
